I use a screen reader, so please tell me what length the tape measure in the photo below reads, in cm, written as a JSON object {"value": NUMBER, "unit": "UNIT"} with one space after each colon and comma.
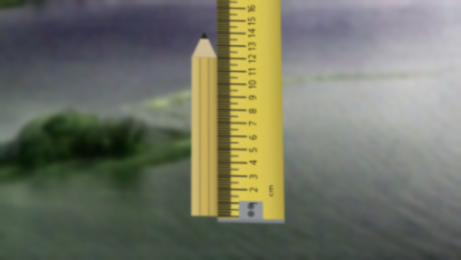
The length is {"value": 14, "unit": "cm"}
